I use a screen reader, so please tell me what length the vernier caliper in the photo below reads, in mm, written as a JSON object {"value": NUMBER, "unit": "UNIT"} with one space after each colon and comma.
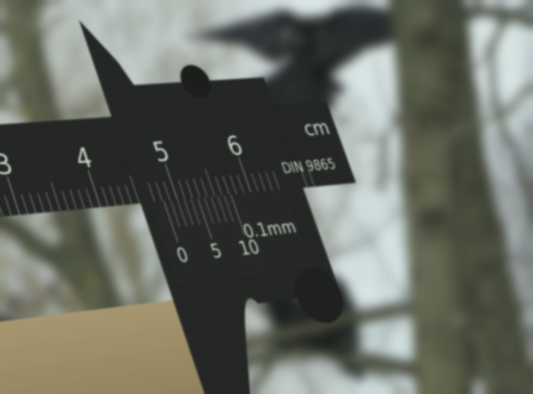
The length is {"value": 48.2, "unit": "mm"}
